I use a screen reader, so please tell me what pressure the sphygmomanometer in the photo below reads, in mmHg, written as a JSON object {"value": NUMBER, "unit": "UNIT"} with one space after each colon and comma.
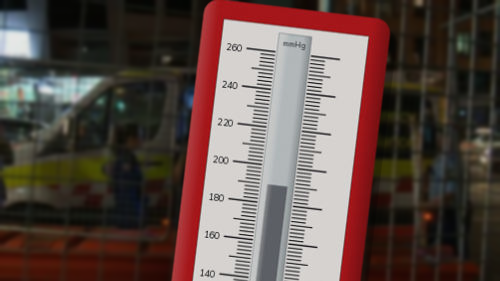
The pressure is {"value": 190, "unit": "mmHg"}
